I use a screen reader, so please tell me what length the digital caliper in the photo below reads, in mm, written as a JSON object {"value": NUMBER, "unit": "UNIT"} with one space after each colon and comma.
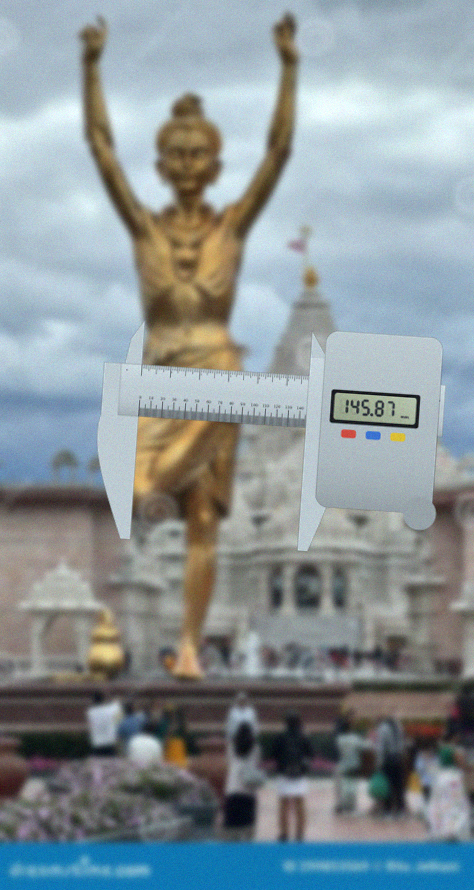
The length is {"value": 145.87, "unit": "mm"}
